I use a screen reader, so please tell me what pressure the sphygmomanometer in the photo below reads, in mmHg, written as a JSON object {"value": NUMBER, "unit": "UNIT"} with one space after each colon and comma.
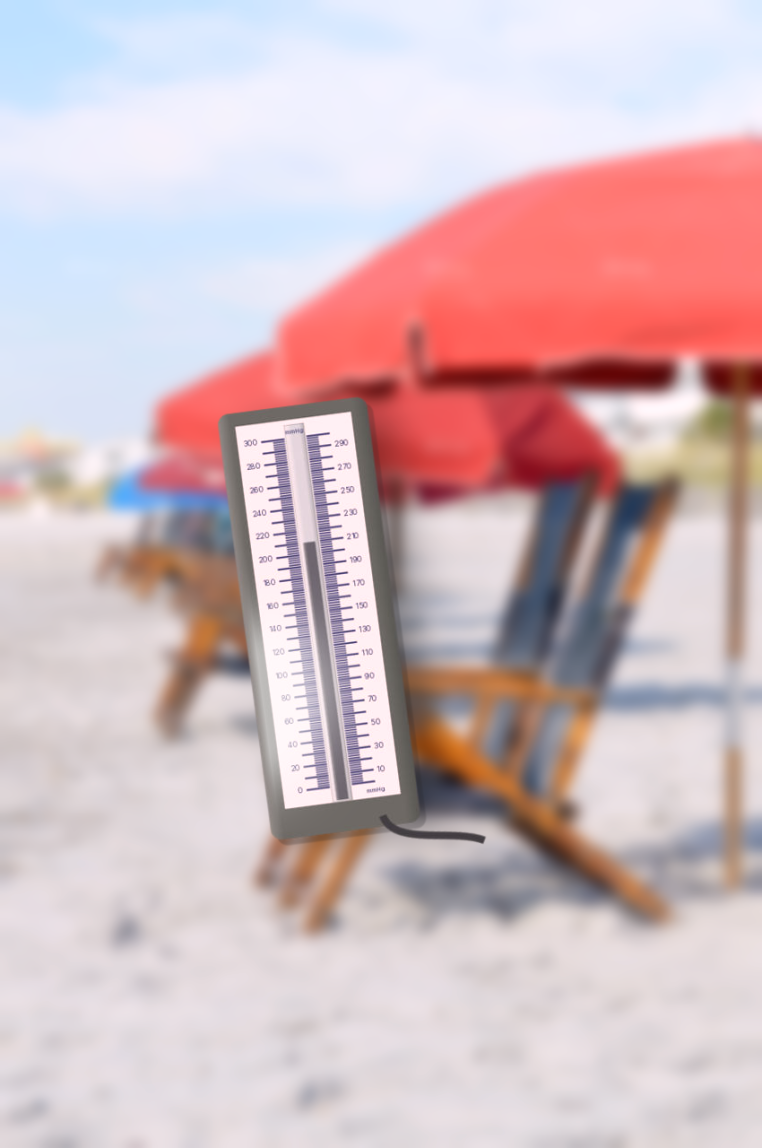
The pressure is {"value": 210, "unit": "mmHg"}
